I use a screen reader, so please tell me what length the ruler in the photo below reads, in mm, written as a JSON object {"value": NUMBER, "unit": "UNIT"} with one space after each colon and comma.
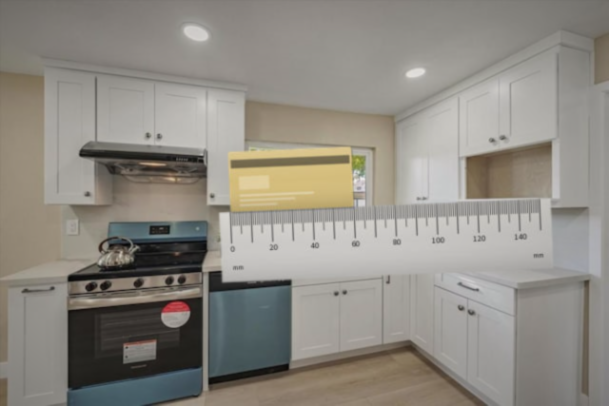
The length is {"value": 60, "unit": "mm"}
